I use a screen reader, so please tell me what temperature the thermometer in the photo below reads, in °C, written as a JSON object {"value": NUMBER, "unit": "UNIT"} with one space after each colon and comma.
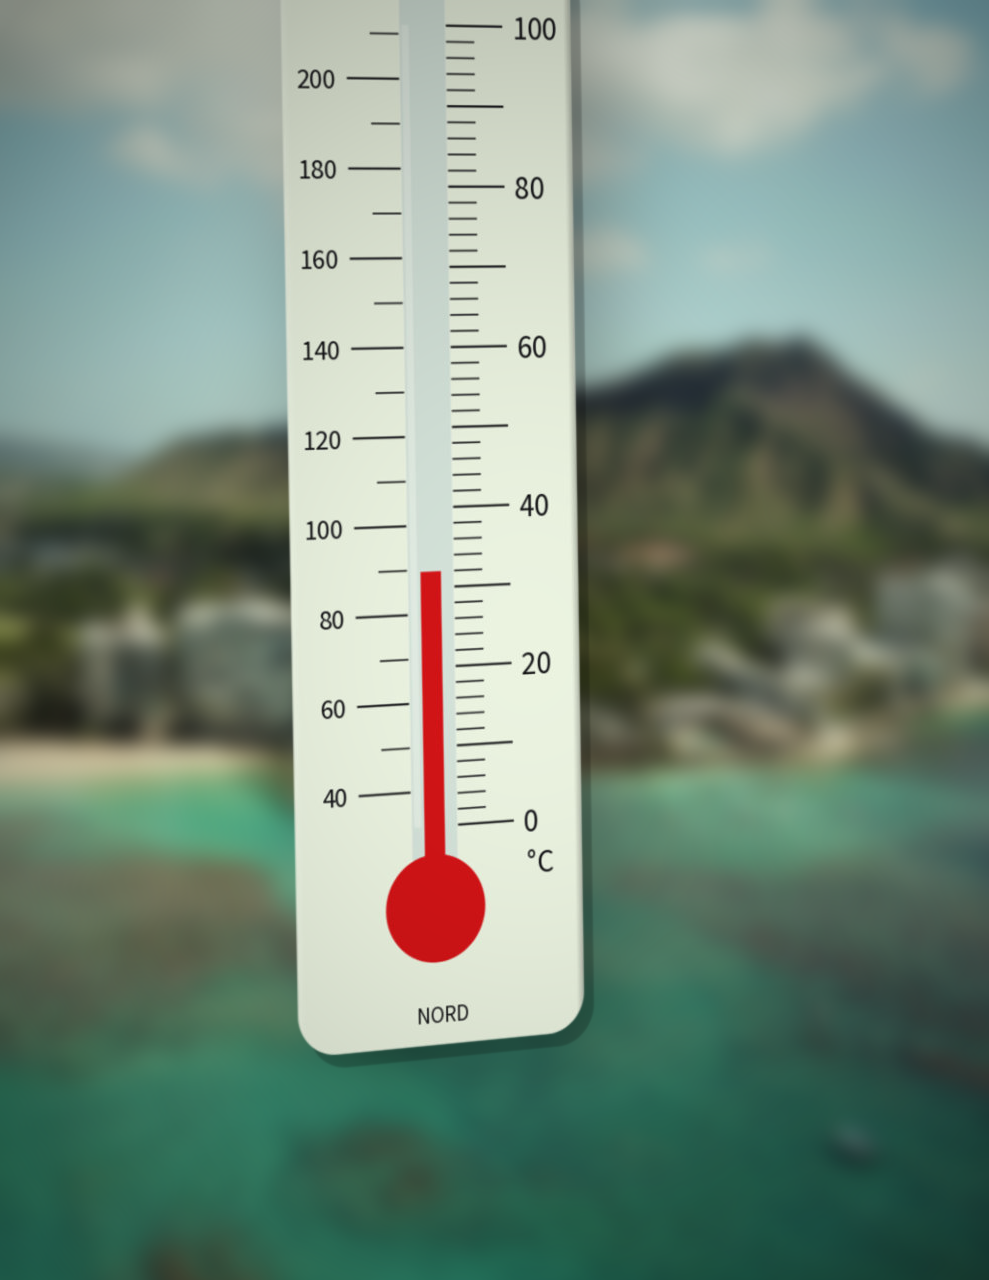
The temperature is {"value": 32, "unit": "°C"}
